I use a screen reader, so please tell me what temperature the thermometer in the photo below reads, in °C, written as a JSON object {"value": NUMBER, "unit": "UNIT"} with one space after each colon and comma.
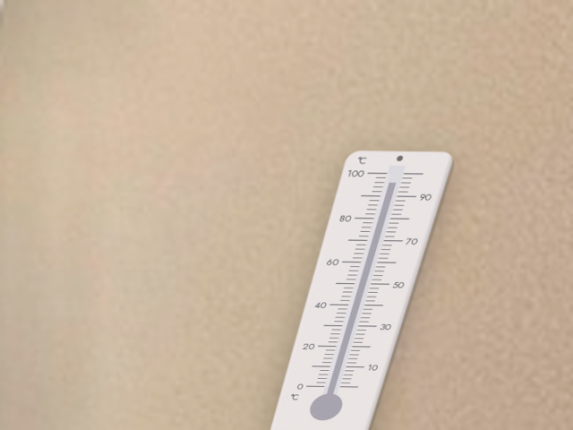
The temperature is {"value": 96, "unit": "°C"}
